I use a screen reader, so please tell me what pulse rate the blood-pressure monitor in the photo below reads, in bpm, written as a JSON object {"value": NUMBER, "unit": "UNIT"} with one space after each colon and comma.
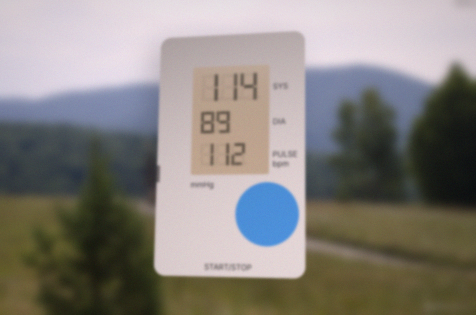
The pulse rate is {"value": 112, "unit": "bpm"}
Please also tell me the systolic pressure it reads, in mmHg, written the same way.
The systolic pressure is {"value": 114, "unit": "mmHg"}
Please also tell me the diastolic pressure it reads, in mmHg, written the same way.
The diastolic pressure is {"value": 89, "unit": "mmHg"}
